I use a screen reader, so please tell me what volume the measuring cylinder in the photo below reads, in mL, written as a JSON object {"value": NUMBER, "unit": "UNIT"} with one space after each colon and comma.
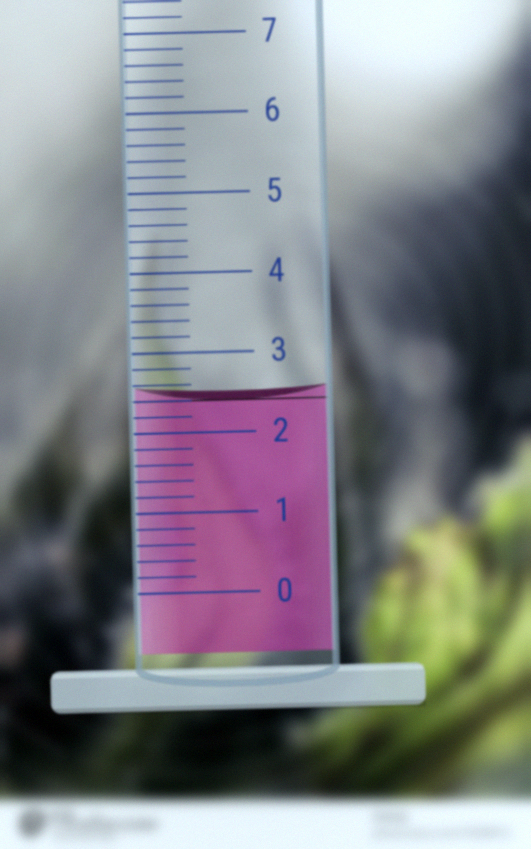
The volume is {"value": 2.4, "unit": "mL"}
